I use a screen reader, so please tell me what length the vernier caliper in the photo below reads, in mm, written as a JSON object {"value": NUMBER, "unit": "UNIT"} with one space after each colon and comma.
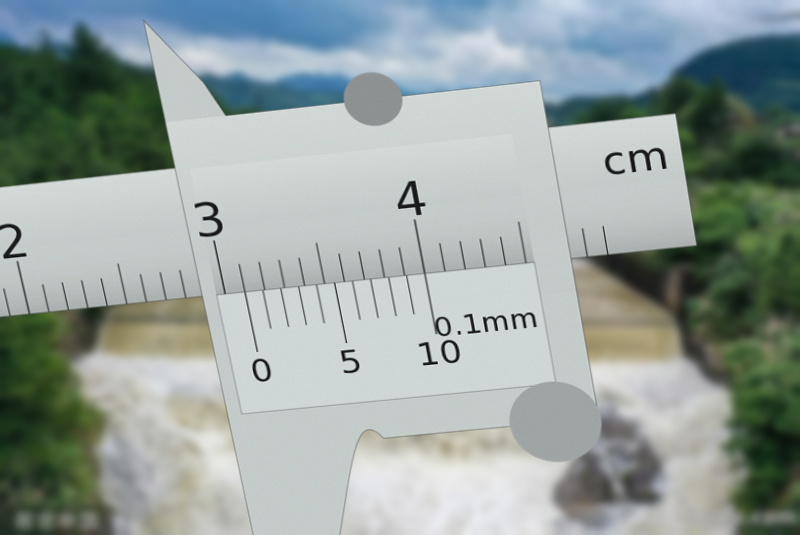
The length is {"value": 31.0, "unit": "mm"}
